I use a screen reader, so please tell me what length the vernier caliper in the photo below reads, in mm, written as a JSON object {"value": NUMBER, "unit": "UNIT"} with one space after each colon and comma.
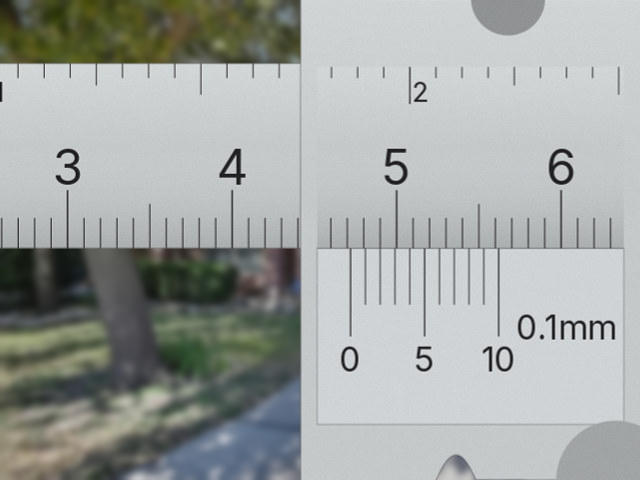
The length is {"value": 47.2, "unit": "mm"}
